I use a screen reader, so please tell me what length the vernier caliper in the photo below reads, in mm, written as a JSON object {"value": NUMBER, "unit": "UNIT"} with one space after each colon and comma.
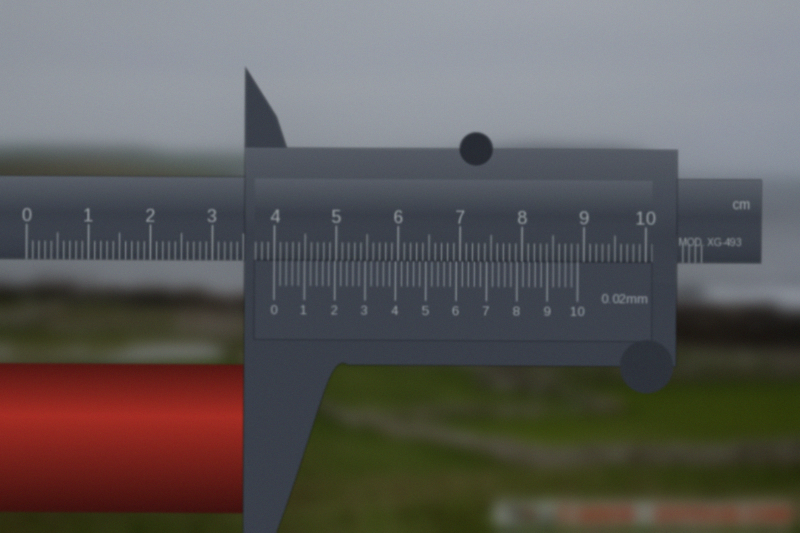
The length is {"value": 40.0, "unit": "mm"}
